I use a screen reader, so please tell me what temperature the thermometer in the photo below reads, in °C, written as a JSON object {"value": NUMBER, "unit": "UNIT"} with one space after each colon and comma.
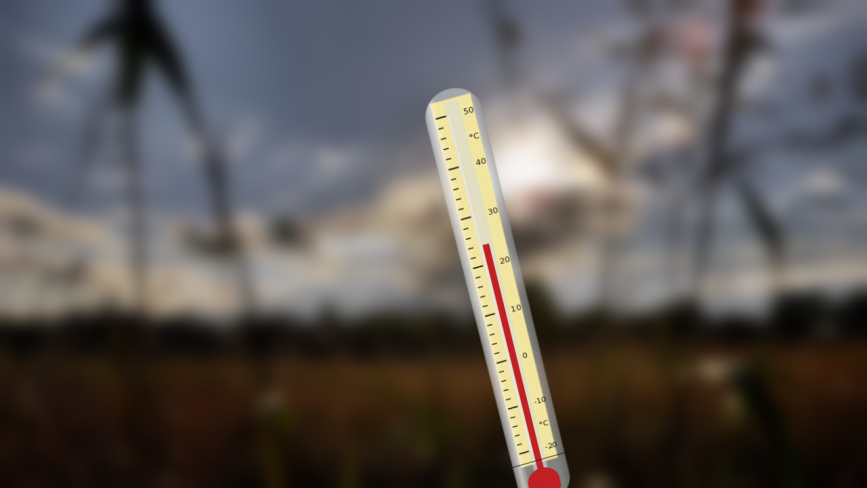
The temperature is {"value": 24, "unit": "°C"}
